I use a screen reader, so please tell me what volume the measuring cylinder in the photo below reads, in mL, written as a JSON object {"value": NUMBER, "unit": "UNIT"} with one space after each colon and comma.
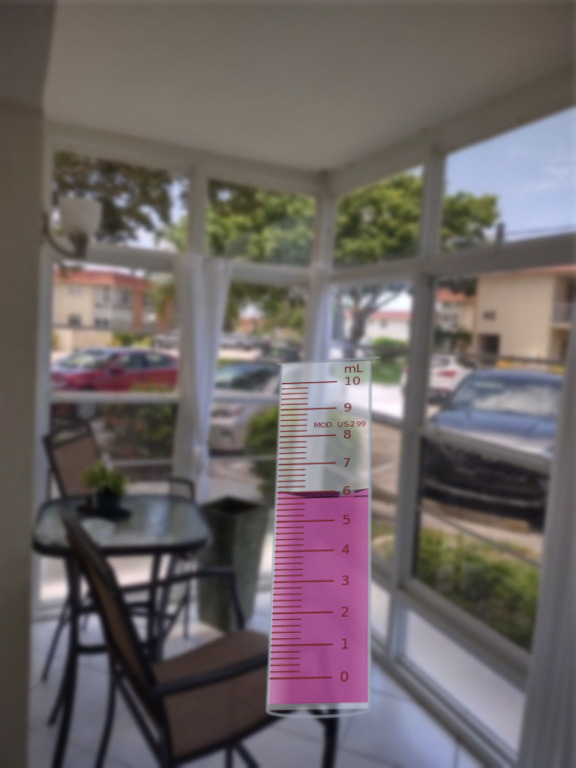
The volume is {"value": 5.8, "unit": "mL"}
